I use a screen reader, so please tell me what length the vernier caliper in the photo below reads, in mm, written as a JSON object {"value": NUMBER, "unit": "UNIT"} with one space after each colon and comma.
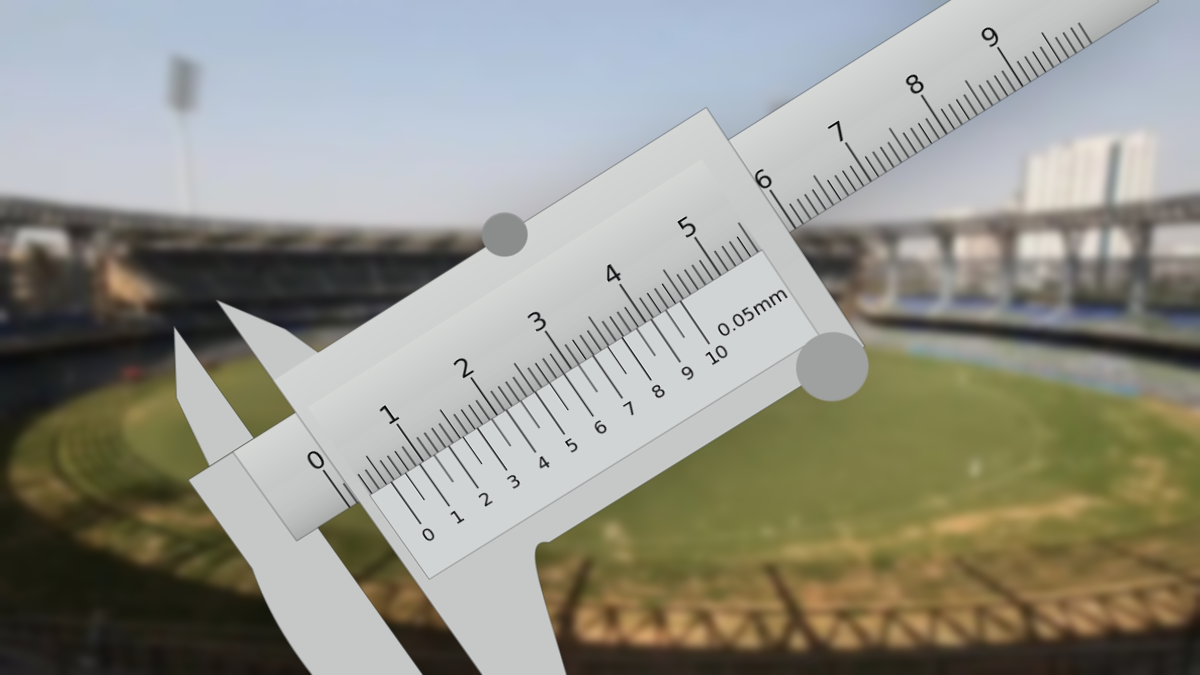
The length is {"value": 5.6, "unit": "mm"}
